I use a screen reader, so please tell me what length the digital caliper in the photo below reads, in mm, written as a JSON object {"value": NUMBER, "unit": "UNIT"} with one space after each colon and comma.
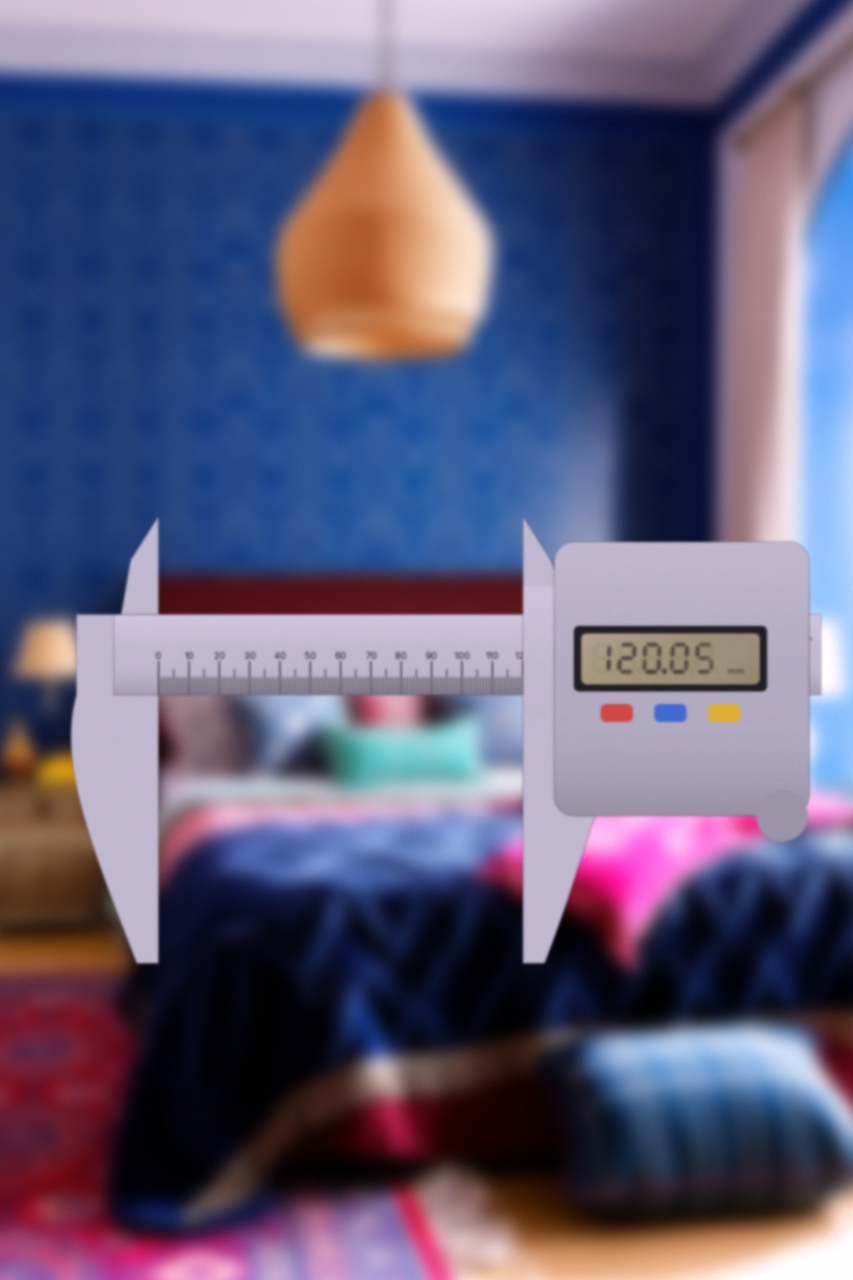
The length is {"value": 120.05, "unit": "mm"}
